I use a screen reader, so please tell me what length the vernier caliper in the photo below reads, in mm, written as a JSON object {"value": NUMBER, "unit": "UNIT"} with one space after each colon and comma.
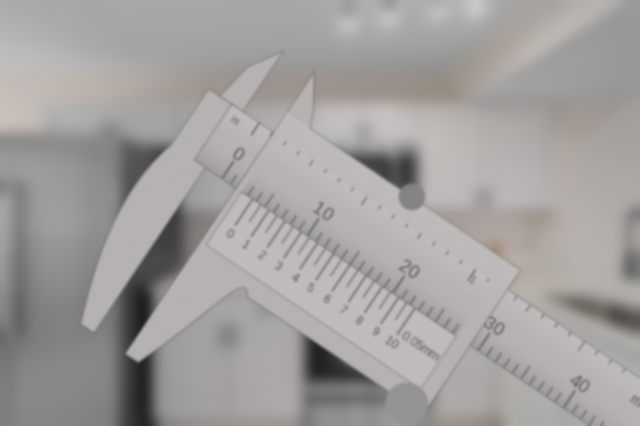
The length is {"value": 3.6, "unit": "mm"}
